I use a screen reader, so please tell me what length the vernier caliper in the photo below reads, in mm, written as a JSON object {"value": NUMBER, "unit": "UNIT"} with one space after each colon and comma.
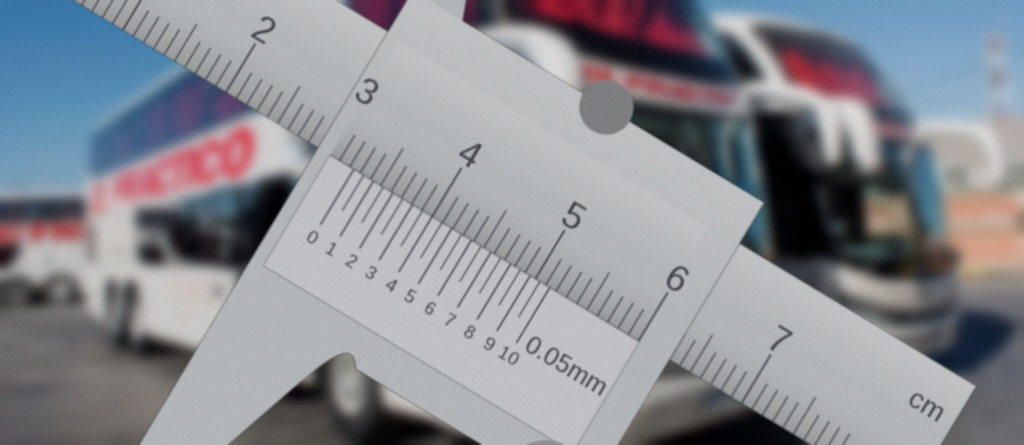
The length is {"value": 32.4, "unit": "mm"}
